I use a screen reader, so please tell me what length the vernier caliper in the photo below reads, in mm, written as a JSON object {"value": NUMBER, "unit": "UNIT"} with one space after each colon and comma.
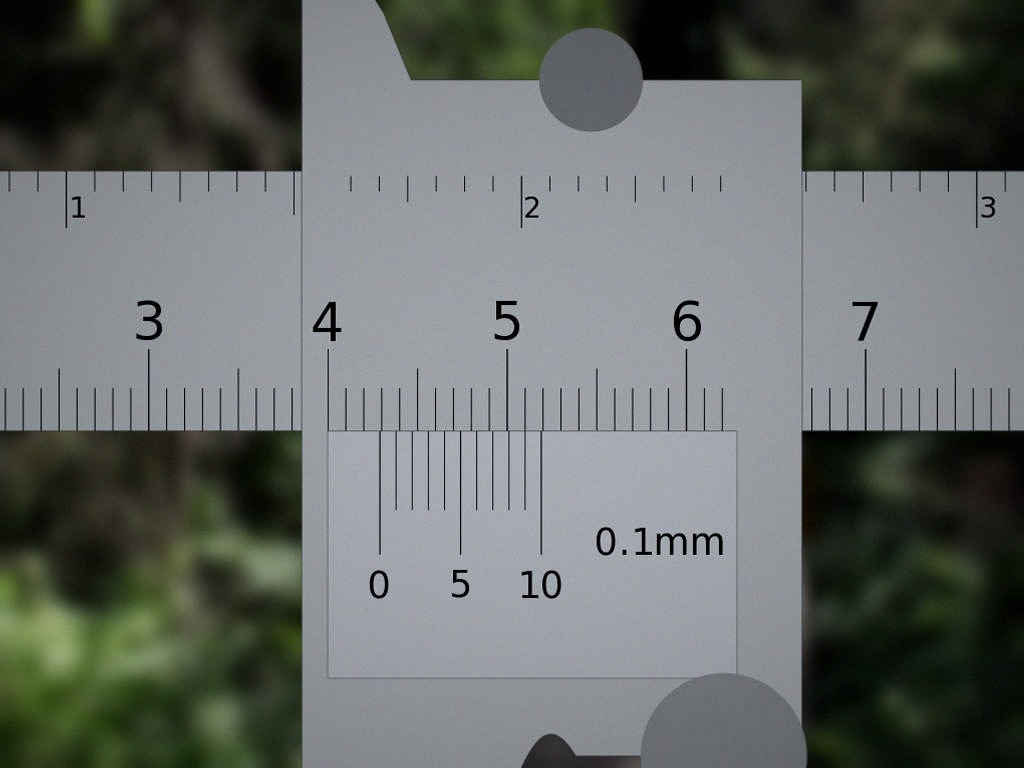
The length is {"value": 42.9, "unit": "mm"}
